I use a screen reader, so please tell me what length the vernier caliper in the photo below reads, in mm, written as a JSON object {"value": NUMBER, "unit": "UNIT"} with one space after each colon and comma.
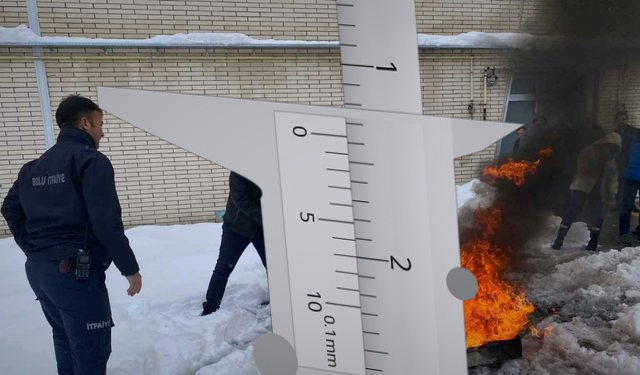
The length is {"value": 13.7, "unit": "mm"}
